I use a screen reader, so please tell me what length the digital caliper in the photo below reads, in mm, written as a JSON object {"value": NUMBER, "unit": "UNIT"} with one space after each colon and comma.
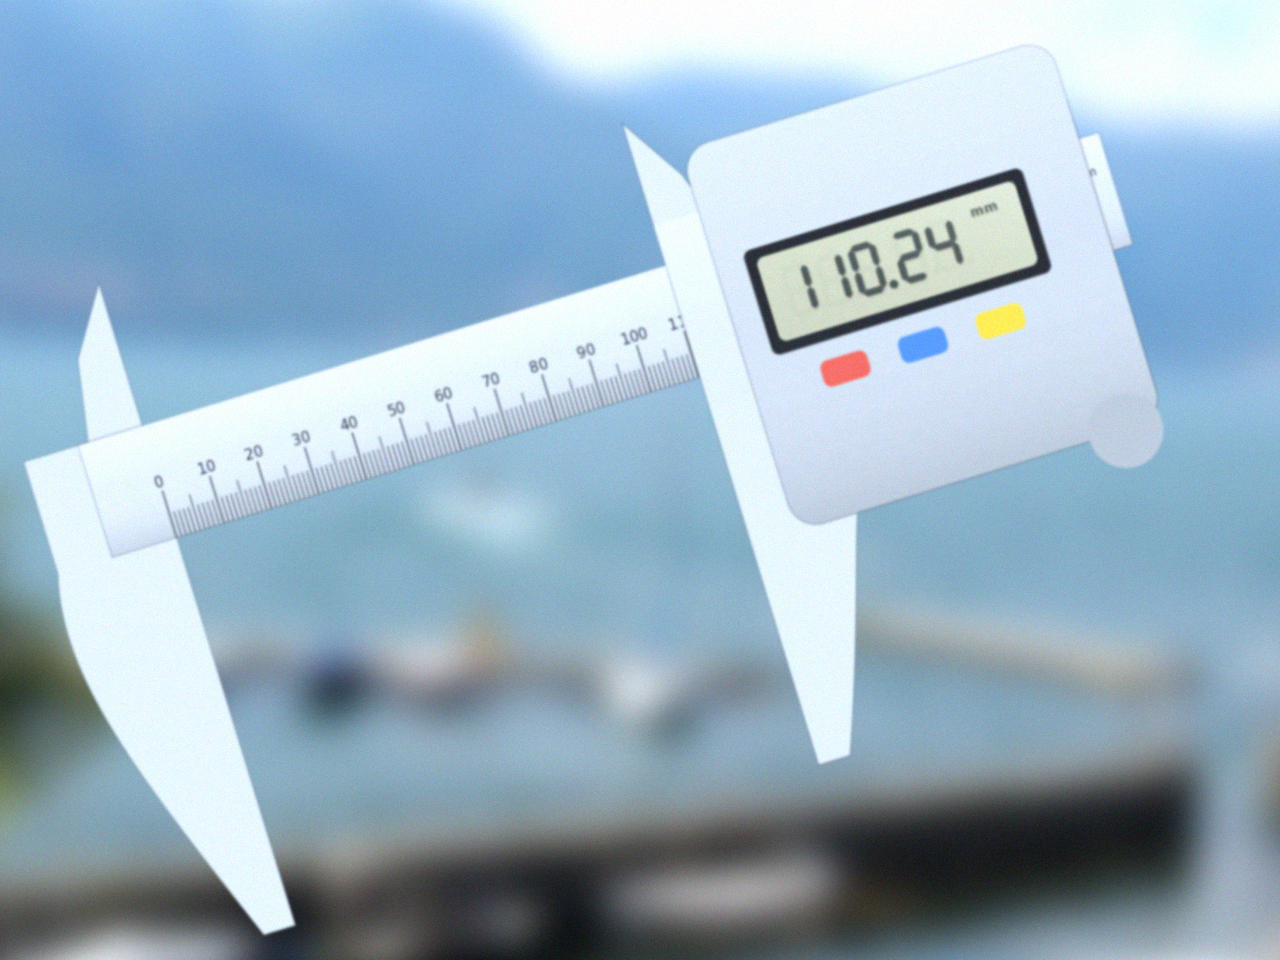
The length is {"value": 110.24, "unit": "mm"}
